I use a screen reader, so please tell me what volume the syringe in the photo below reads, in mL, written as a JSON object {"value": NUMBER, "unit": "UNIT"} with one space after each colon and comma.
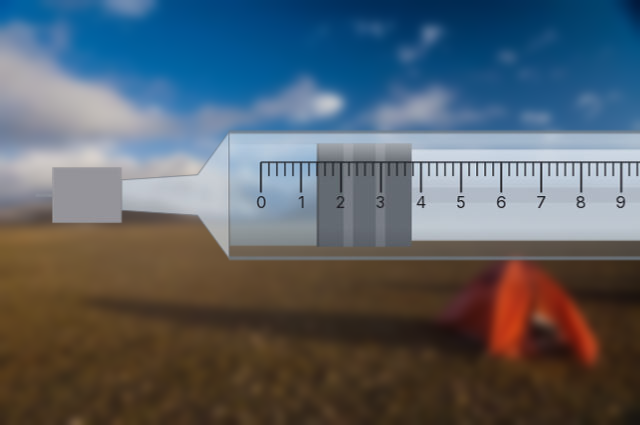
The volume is {"value": 1.4, "unit": "mL"}
